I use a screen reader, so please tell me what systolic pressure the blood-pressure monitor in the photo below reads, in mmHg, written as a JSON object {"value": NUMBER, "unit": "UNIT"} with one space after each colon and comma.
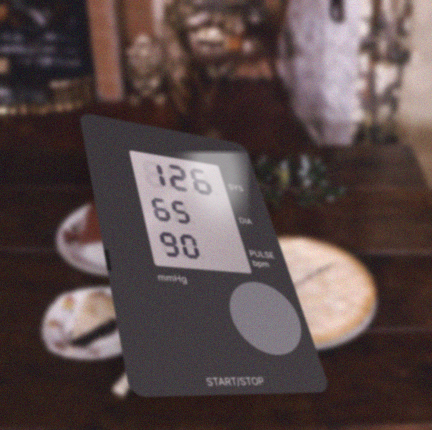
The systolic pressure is {"value": 126, "unit": "mmHg"}
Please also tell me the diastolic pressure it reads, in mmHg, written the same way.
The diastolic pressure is {"value": 65, "unit": "mmHg"}
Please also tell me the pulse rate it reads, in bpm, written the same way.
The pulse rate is {"value": 90, "unit": "bpm"}
